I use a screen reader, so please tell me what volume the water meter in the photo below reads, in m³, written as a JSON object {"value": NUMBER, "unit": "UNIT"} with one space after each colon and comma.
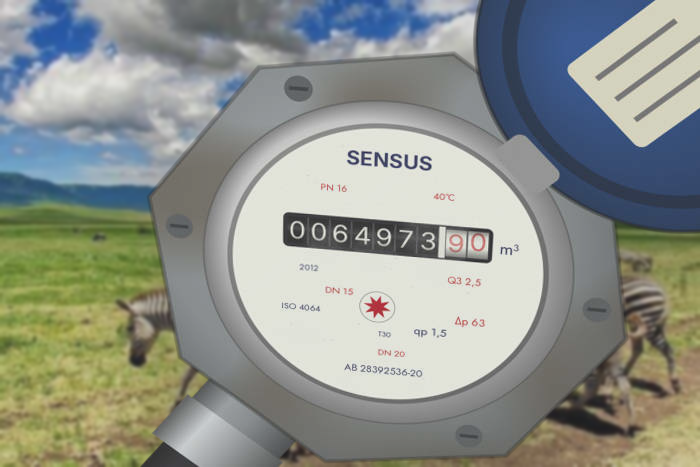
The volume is {"value": 64973.90, "unit": "m³"}
